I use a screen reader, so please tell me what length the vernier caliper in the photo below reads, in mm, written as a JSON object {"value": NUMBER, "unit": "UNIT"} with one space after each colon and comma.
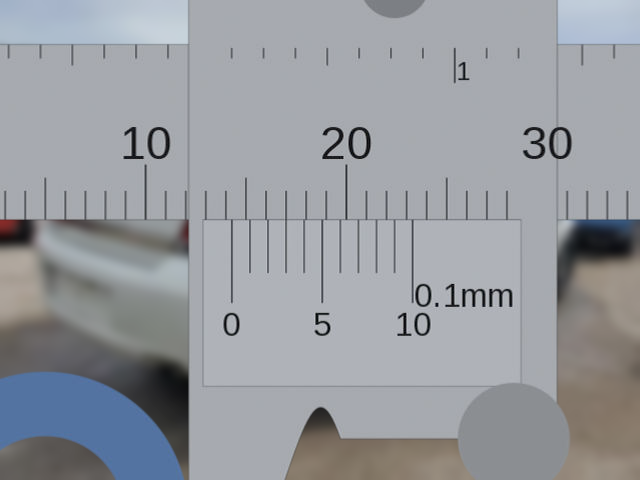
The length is {"value": 14.3, "unit": "mm"}
